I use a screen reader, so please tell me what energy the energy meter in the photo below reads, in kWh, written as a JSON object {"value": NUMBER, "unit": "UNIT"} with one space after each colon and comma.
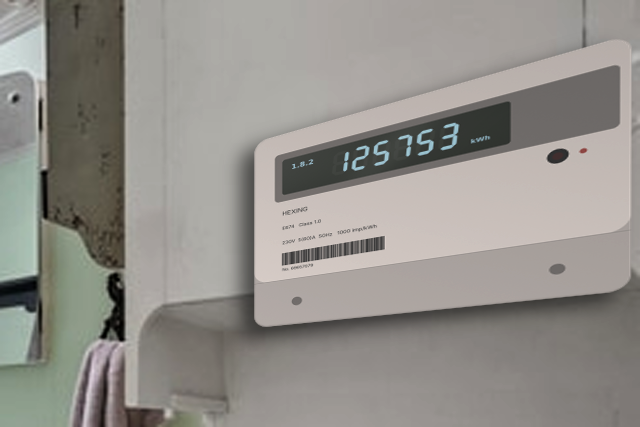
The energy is {"value": 125753, "unit": "kWh"}
